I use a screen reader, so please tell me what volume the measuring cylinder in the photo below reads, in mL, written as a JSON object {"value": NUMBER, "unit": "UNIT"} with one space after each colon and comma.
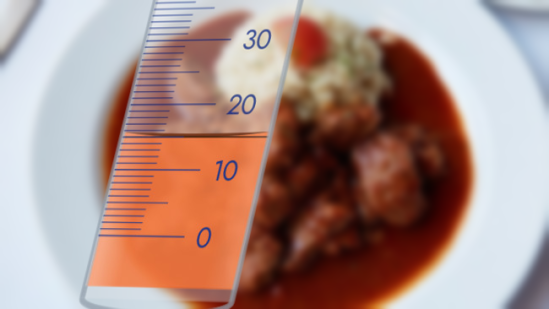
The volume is {"value": 15, "unit": "mL"}
